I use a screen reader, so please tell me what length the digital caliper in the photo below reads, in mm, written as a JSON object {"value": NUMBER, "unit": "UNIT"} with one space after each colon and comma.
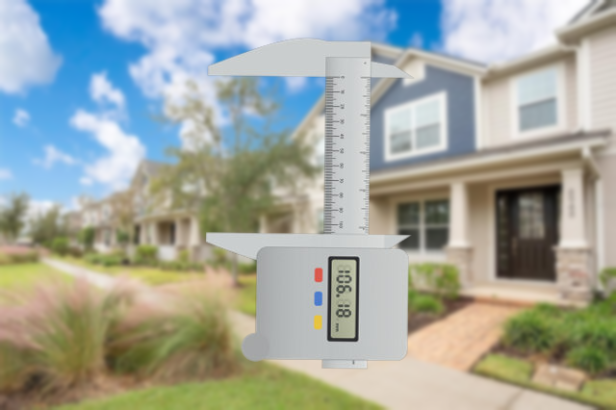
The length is {"value": 106.18, "unit": "mm"}
